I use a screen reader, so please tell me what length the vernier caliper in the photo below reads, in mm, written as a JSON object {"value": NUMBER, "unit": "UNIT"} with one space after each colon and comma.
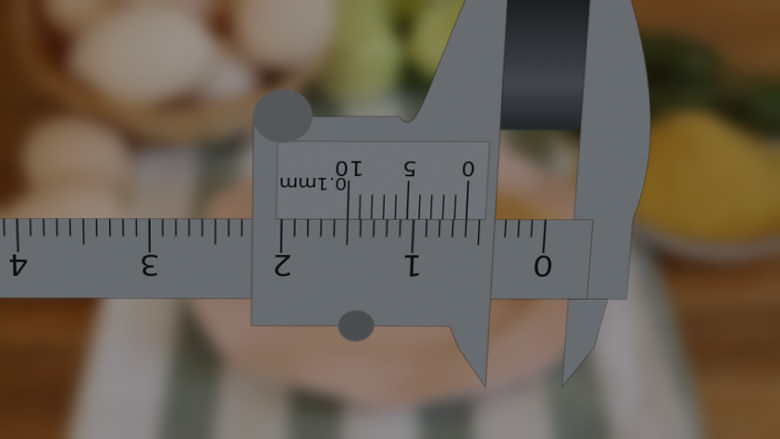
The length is {"value": 6.0, "unit": "mm"}
